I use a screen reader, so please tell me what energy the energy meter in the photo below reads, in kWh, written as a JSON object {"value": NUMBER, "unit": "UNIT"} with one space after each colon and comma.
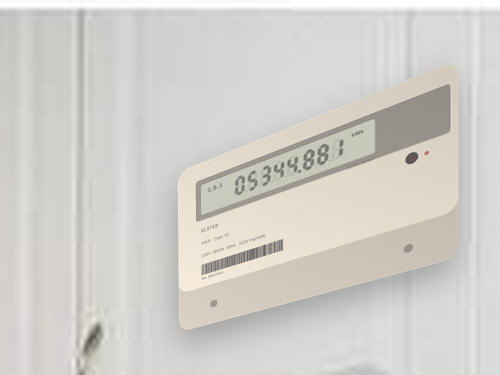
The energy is {"value": 5344.881, "unit": "kWh"}
